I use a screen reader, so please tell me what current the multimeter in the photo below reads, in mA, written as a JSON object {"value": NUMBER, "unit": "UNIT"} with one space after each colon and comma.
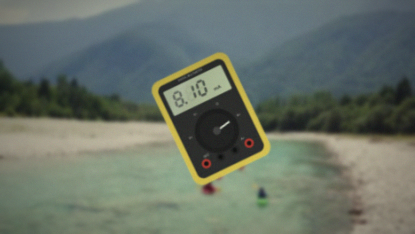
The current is {"value": 8.10, "unit": "mA"}
